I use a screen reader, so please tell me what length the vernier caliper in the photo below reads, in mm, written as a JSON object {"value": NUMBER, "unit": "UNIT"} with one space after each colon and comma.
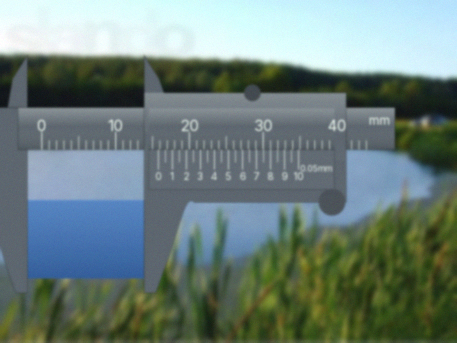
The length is {"value": 15.8, "unit": "mm"}
